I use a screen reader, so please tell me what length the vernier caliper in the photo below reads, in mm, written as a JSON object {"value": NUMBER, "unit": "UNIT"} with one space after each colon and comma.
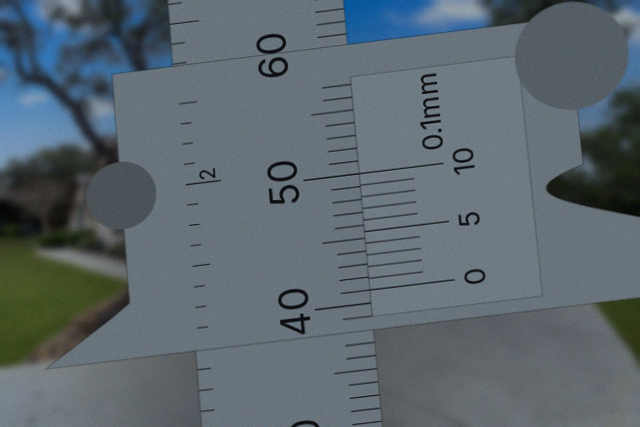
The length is {"value": 41.0, "unit": "mm"}
